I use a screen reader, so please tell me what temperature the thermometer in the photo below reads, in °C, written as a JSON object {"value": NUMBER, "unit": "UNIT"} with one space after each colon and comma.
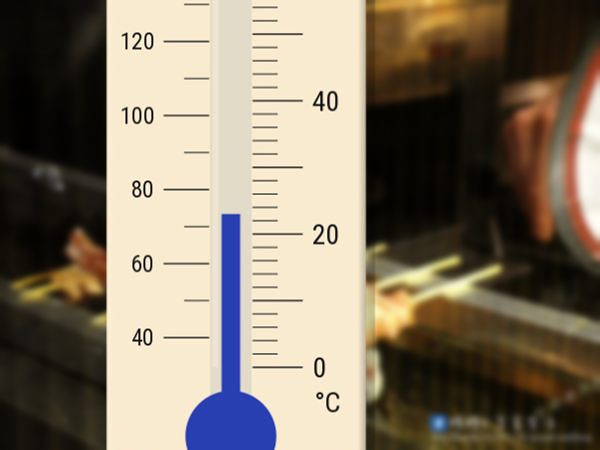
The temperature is {"value": 23, "unit": "°C"}
